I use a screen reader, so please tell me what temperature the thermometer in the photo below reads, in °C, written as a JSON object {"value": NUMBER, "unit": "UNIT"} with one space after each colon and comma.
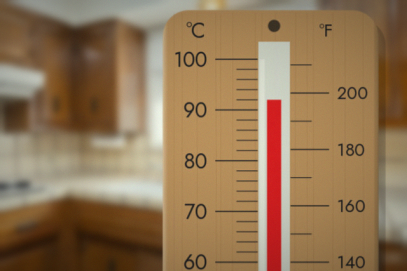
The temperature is {"value": 92, "unit": "°C"}
